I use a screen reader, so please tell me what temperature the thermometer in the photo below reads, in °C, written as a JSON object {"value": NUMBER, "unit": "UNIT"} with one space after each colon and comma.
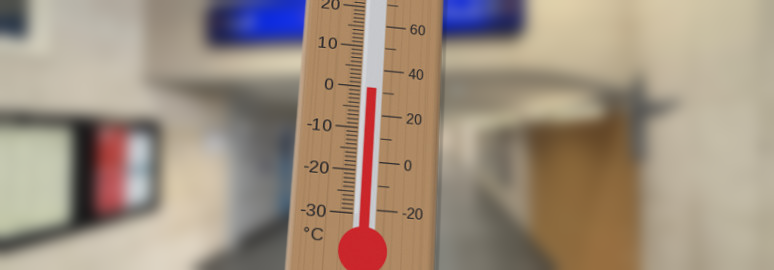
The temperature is {"value": 0, "unit": "°C"}
